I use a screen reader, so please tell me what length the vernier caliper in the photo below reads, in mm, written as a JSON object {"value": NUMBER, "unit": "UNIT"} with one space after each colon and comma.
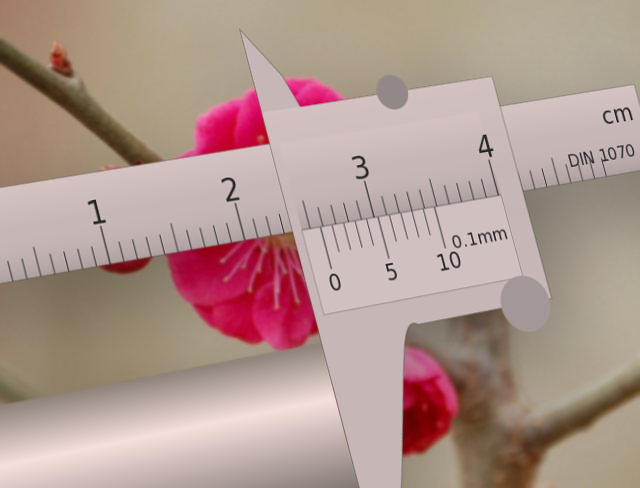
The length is {"value": 25.8, "unit": "mm"}
